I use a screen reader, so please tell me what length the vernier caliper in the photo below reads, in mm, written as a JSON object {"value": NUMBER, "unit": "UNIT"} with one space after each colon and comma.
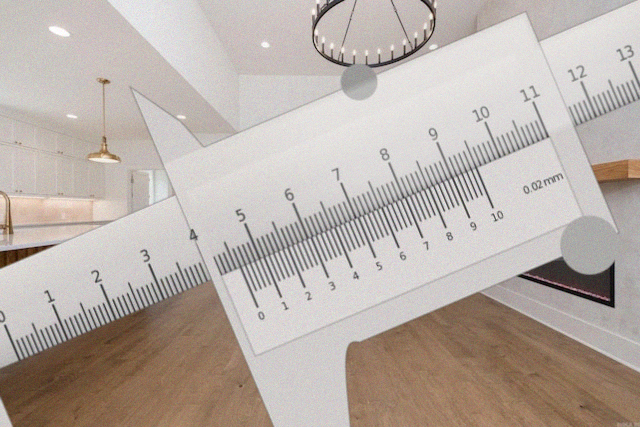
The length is {"value": 46.0, "unit": "mm"}
